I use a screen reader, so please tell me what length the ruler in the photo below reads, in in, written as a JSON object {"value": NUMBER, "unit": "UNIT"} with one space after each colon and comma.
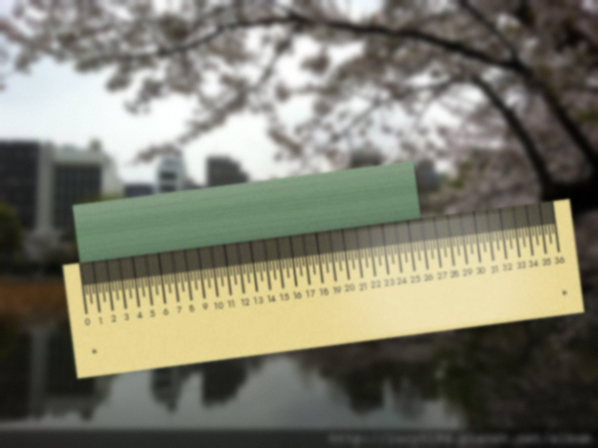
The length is {"value": 26, "unit": "in"}
